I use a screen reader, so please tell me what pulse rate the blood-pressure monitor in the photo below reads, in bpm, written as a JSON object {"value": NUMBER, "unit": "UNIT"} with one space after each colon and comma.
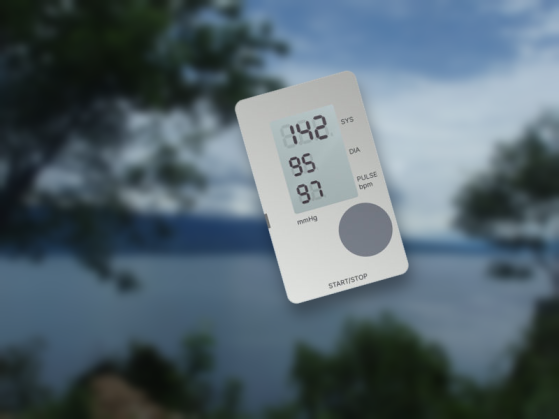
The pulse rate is {"value": 97, "unit": "bpm"}
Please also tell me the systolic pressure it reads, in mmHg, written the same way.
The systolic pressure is {"value": 142, "unit": "mmHg"}
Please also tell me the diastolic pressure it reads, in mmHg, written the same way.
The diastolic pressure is {"value": 95, "unit": "mmHg"}
